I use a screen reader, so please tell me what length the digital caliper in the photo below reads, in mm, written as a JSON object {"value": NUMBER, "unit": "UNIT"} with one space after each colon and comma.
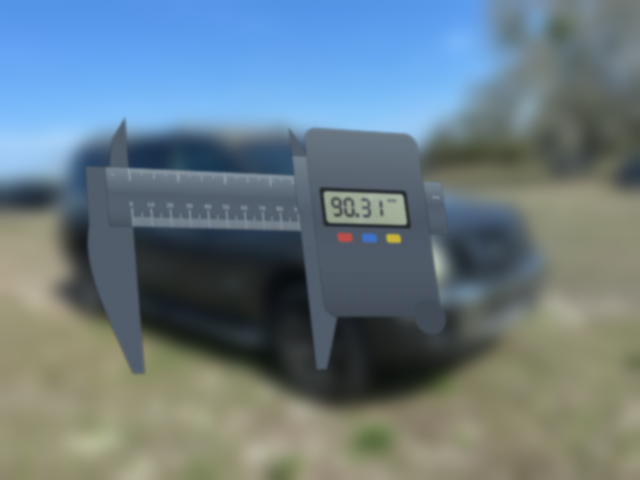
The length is {"value": 90.31, "unit": "mm"}
